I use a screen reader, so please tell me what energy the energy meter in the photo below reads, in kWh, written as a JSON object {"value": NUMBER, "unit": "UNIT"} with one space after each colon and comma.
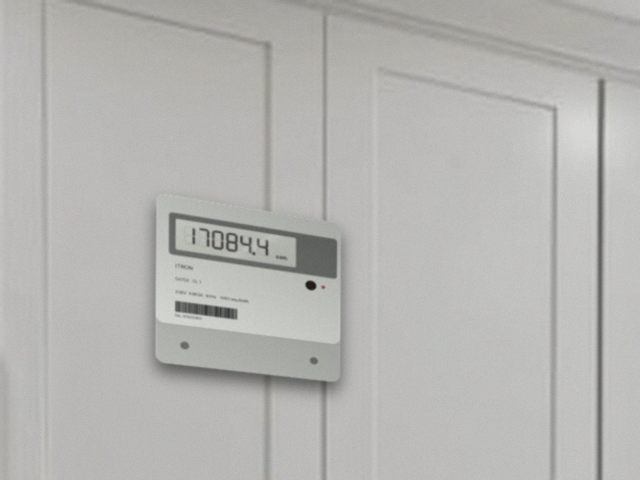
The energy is {"value": 17084.4, "unit": "kWh"}
